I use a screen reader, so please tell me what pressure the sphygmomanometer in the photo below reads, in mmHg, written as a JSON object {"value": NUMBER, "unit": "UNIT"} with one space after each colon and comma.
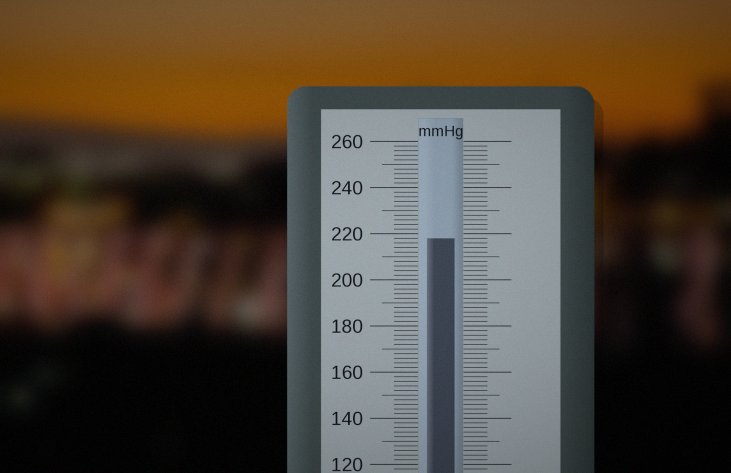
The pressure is {"value": 218, "unit": "mmHg"}
